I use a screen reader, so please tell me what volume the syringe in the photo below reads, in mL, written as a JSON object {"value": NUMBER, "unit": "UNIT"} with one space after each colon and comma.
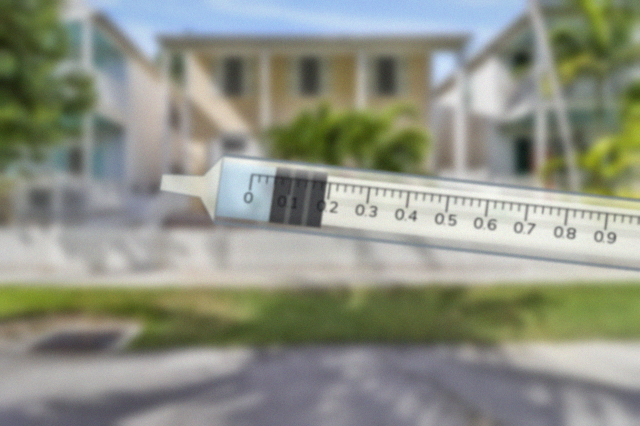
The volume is {"value": 0.06, "unit": "mL"}
